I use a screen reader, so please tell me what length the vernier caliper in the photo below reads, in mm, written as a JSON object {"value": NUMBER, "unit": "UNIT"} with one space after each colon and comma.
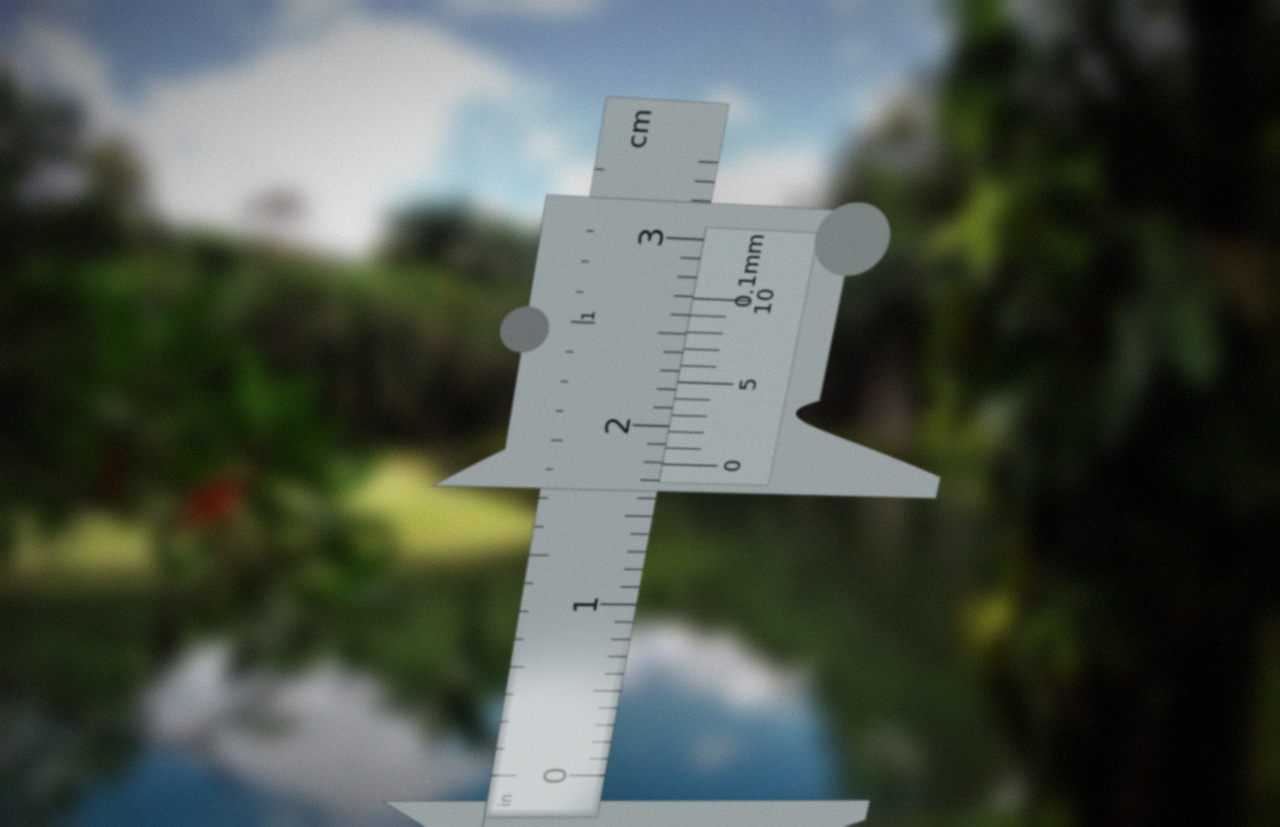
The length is {"value": 17.9, "unit": "mm"}
